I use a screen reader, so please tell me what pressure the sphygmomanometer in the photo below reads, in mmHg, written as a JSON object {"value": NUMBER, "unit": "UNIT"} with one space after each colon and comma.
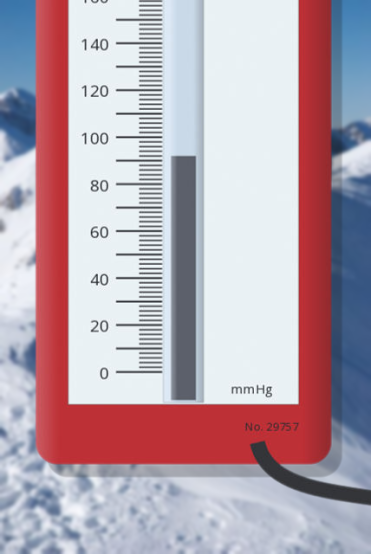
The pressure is {"value": 92, "unit": "mmHg"}
